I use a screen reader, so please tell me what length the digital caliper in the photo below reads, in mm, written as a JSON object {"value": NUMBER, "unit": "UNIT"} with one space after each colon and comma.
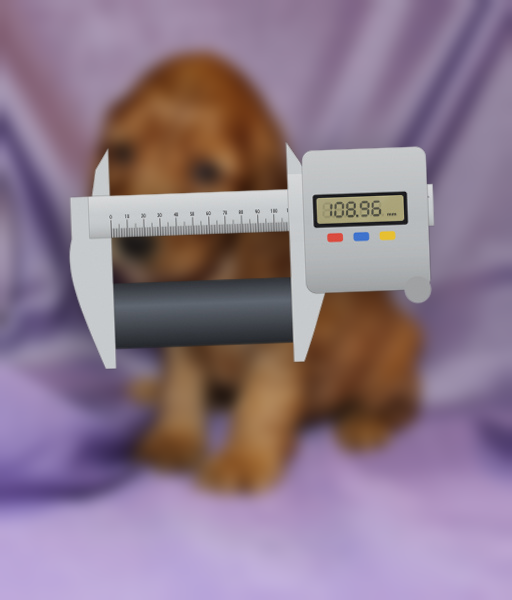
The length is {"value": 108.96, "unit": "mm"}
